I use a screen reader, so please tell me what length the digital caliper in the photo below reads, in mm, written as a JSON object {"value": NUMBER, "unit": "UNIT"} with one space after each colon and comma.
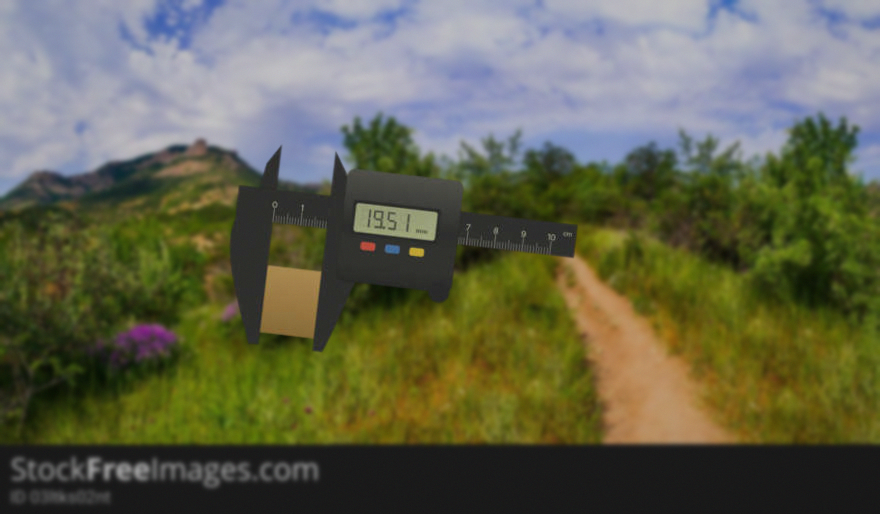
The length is {"value": 19.51, "unit": "mm"}
